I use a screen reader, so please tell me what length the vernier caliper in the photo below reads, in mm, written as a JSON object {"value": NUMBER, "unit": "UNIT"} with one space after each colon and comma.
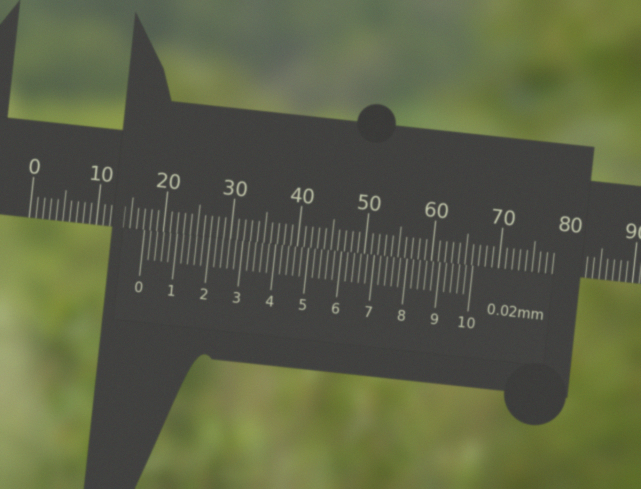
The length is {"value": 17.2, "unit": "mm"}
